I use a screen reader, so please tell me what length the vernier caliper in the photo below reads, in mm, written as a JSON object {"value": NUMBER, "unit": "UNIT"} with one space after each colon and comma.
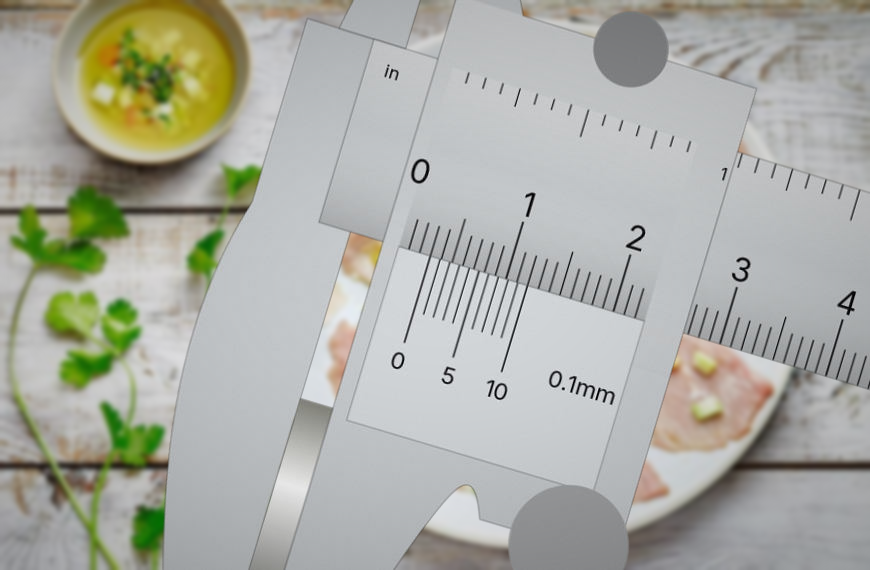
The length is {"value": 3.0, "unit": "mm"}
